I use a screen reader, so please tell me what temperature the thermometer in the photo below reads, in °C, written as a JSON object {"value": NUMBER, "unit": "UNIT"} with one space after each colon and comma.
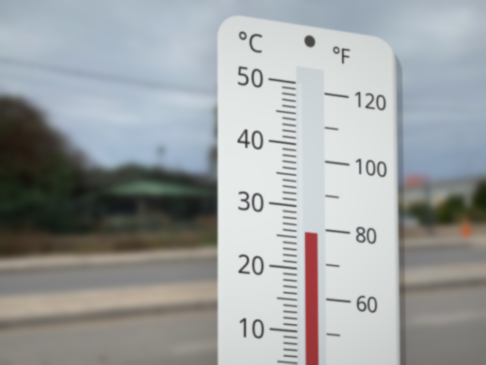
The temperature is {"value": 26, "unit": "°C"}
